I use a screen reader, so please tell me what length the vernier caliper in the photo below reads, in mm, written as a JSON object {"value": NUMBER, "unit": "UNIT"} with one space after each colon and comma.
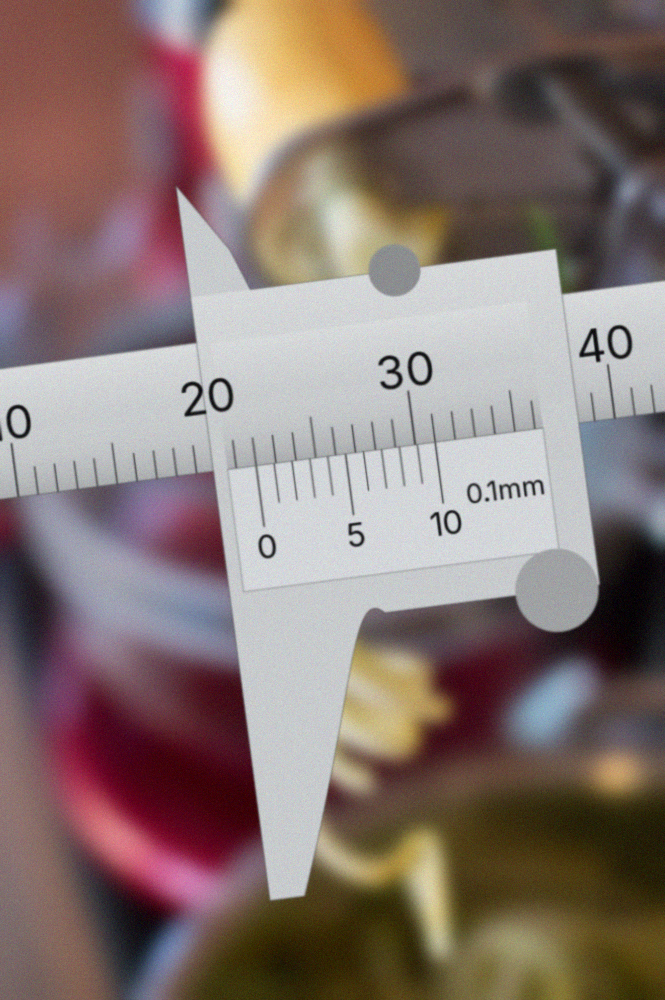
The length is {"value": 22.0, "unit": "mm"}
